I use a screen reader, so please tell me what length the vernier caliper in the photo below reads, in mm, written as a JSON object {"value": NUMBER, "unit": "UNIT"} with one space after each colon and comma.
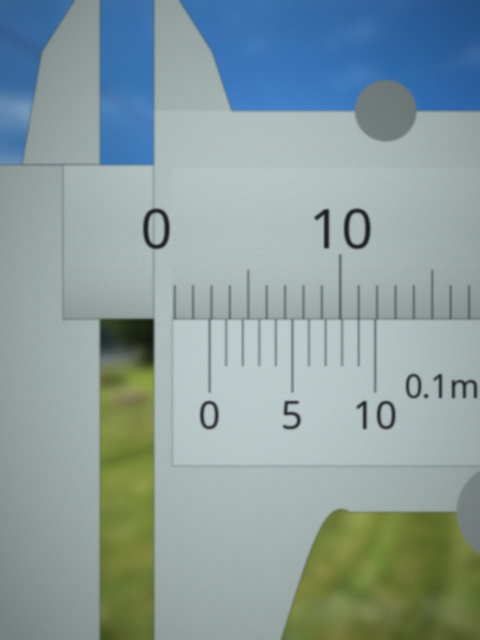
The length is {"value": 2.9, "unit": "mm"}
